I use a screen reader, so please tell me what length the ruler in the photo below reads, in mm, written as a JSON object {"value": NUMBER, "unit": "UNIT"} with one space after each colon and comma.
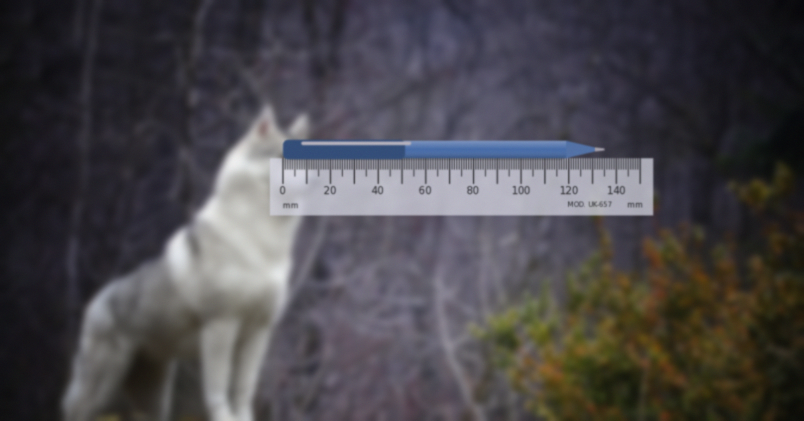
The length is {"value": 135, "unit": "mm"}
